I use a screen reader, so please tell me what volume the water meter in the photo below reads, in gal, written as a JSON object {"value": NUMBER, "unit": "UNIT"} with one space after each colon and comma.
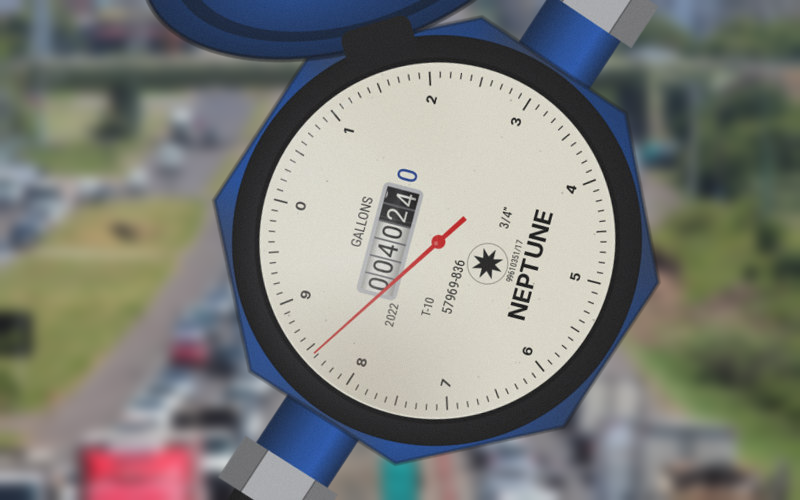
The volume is {"value": 40238.4, "unit": "gal"}
